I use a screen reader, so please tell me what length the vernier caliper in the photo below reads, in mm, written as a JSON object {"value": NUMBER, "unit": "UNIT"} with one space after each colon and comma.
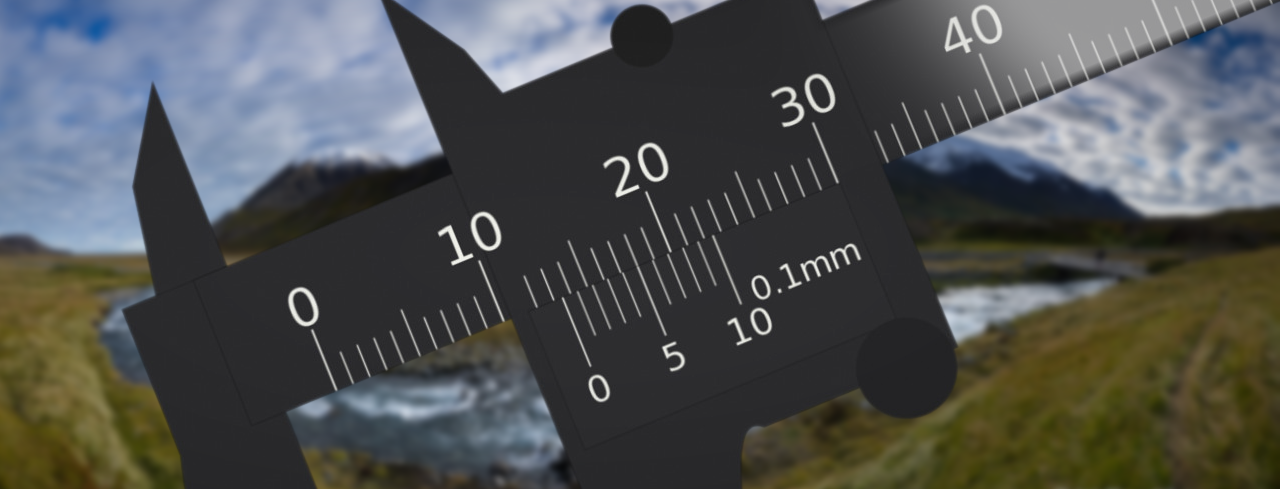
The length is {"value": 13.5, "unit": "mm"}
